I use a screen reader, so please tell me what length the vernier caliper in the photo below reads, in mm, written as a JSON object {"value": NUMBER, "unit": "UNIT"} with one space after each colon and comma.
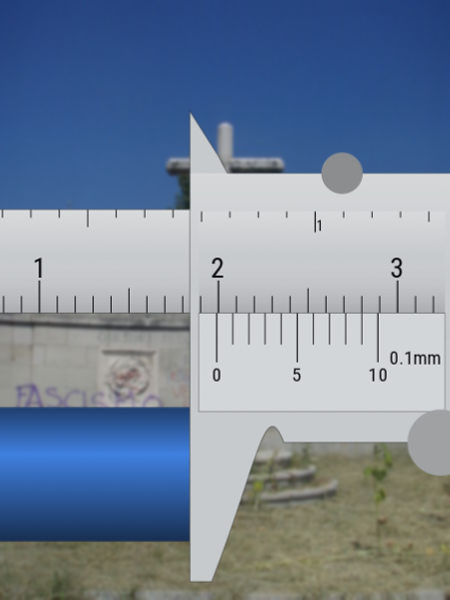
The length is {"value": 19.9, "unit": "mm"}
